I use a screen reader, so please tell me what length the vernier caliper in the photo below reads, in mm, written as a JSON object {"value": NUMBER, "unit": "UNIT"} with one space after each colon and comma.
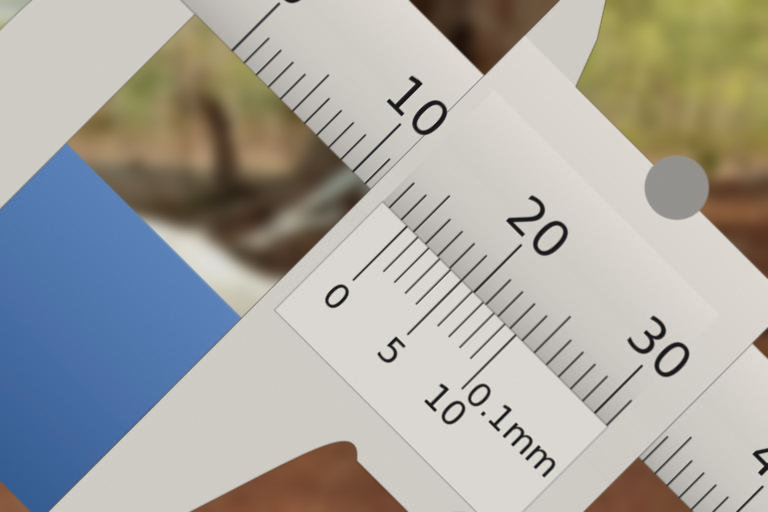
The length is {"value": 14.5, "unit": "mm"}
